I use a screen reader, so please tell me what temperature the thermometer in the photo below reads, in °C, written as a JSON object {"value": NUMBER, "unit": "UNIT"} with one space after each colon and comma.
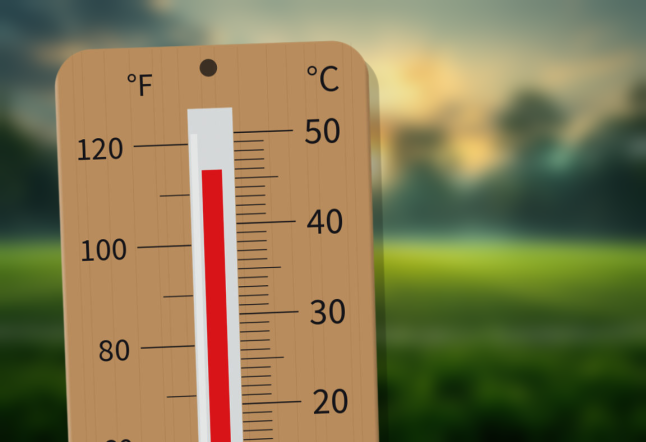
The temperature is {"value": 46, "unit": "°C"}
